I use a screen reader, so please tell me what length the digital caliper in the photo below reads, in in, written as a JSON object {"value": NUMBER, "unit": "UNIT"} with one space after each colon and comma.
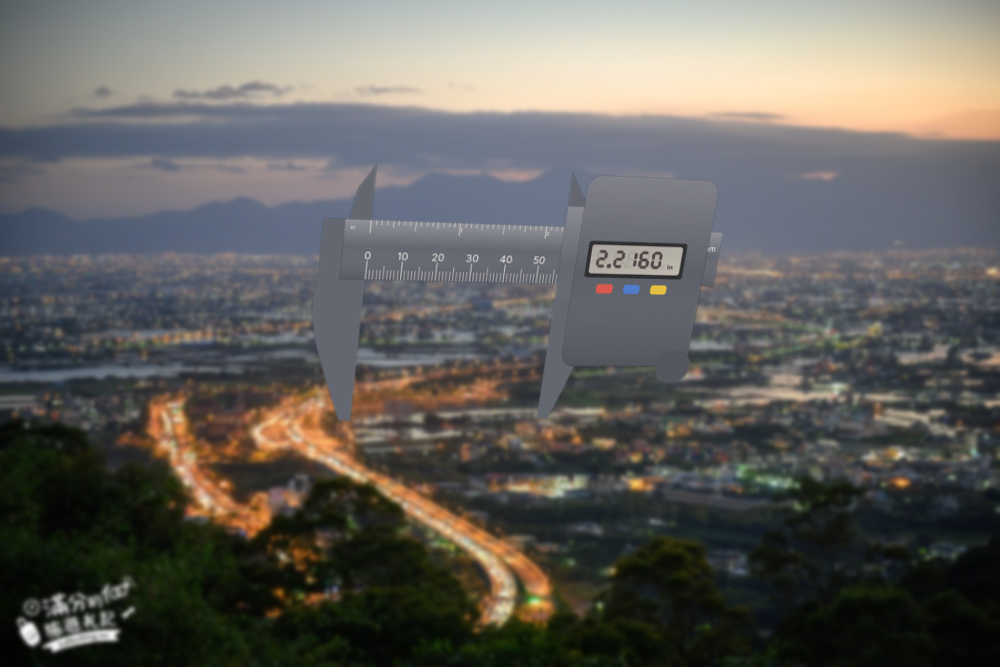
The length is {"value": 2.2160, "unit": "in"}
